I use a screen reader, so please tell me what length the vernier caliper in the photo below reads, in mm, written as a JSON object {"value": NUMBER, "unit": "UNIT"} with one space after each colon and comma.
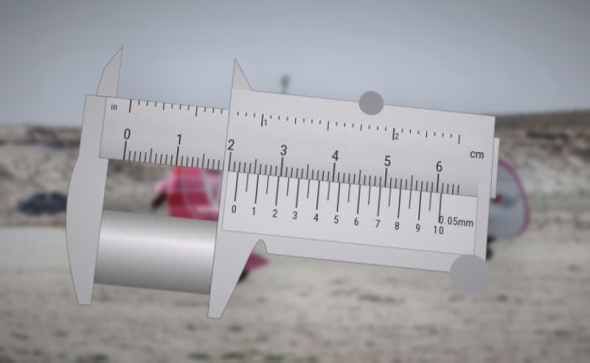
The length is {"value": 21.8, "unit": "mm"}
